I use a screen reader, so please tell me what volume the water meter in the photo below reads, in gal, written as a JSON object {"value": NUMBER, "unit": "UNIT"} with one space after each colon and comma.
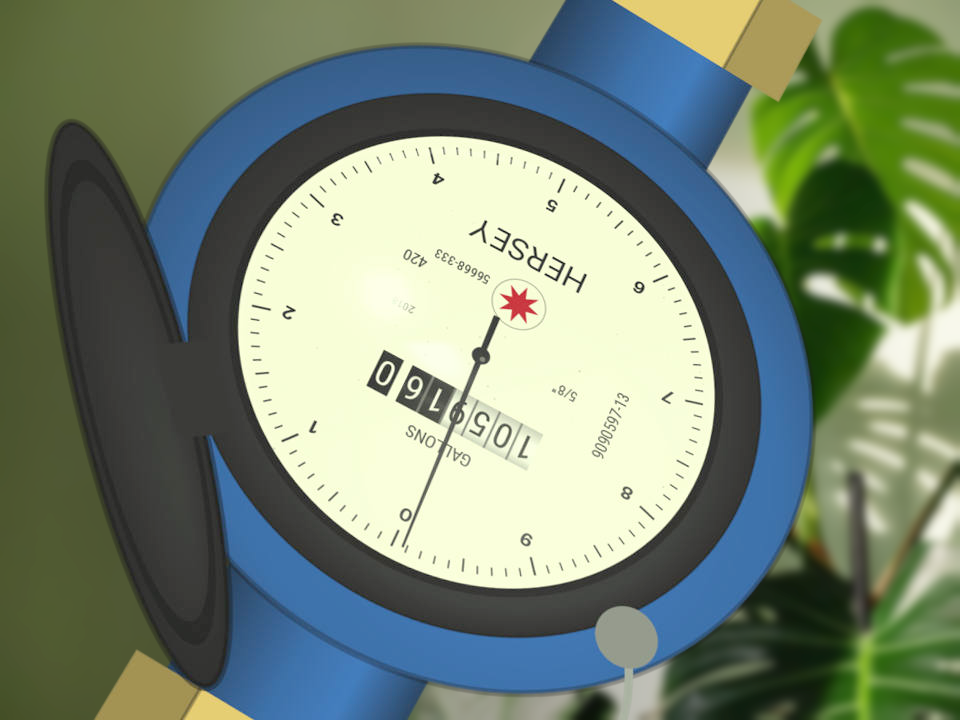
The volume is {"value": 1059159.9, "unit": "gal"}
